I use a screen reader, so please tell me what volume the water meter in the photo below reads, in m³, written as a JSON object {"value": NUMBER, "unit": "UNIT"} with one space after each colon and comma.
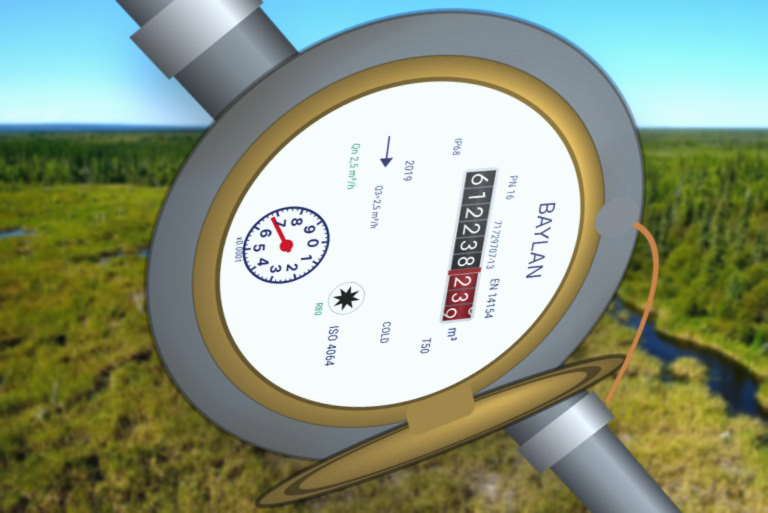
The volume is {"value": 612238.2386, "unit": "m³"}
